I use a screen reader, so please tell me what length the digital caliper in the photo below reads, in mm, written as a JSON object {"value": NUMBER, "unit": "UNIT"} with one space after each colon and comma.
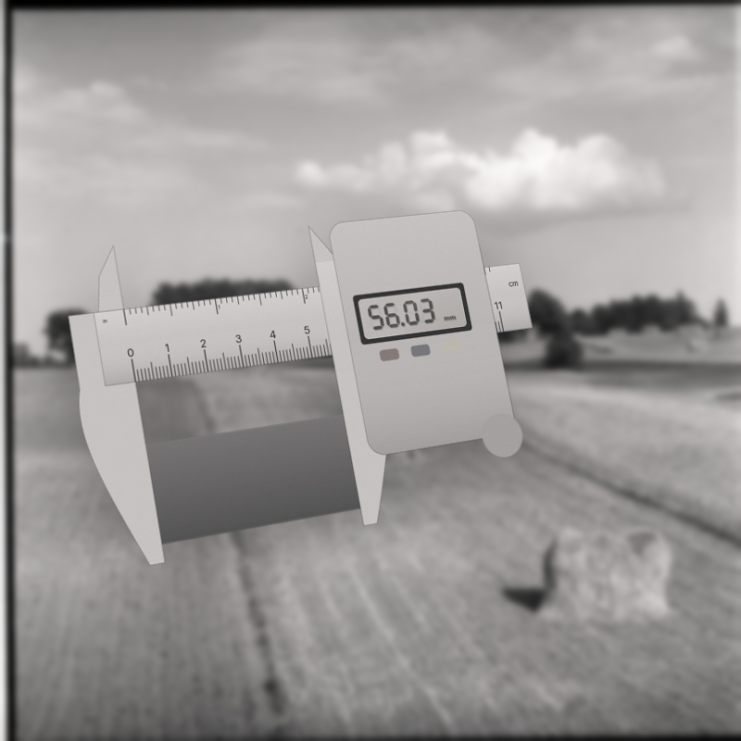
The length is {"value": 56.03, "unit": "mm"}
